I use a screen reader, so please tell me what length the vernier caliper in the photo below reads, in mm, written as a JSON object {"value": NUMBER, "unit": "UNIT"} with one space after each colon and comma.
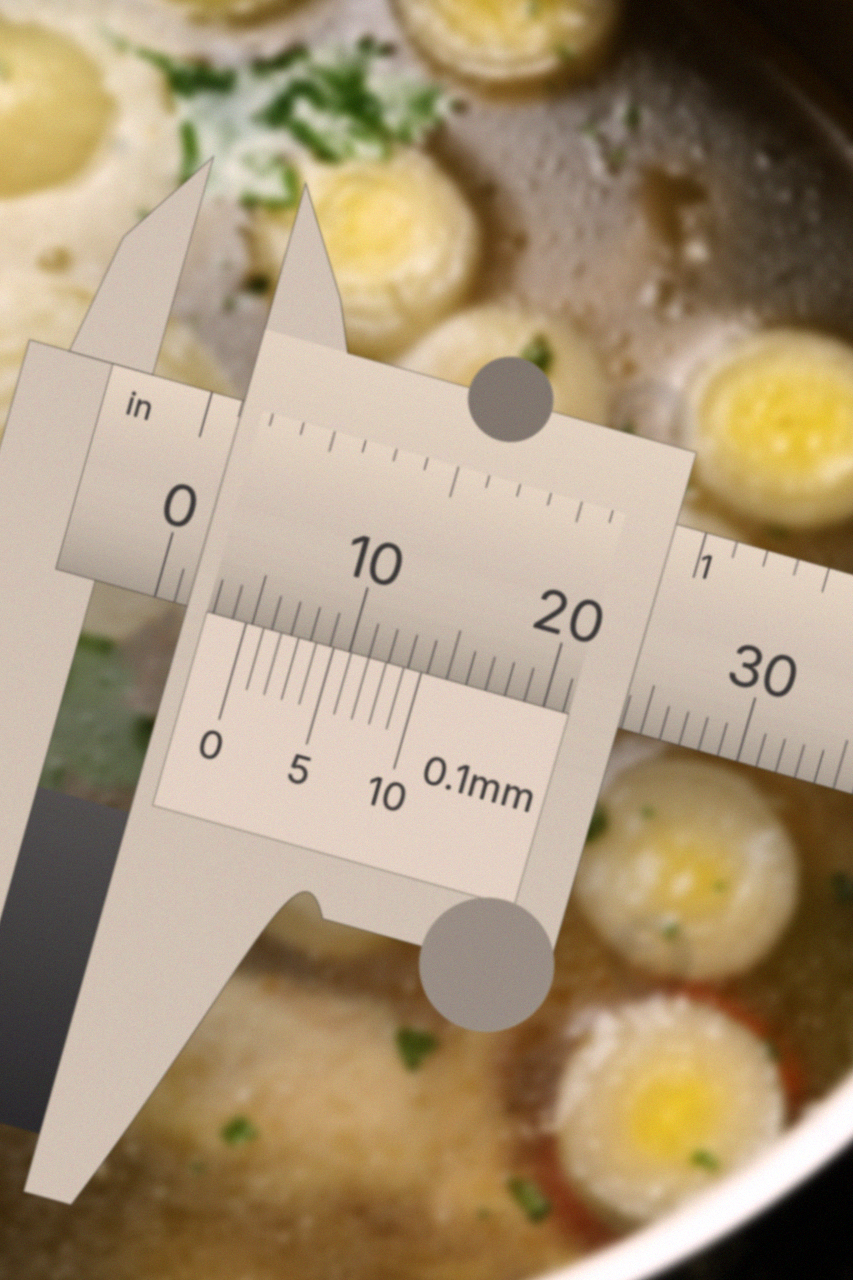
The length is {"value": 4.7, "unit": "mm"}
